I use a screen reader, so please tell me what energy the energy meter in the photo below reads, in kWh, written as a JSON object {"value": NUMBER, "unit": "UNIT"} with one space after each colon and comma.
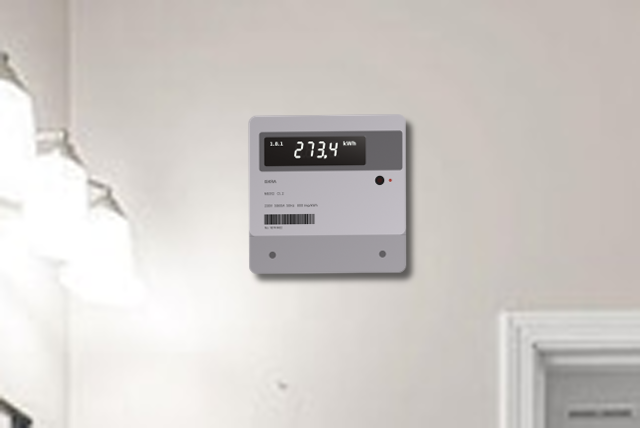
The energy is {"value": 273.4, "unit": "kWh"}
